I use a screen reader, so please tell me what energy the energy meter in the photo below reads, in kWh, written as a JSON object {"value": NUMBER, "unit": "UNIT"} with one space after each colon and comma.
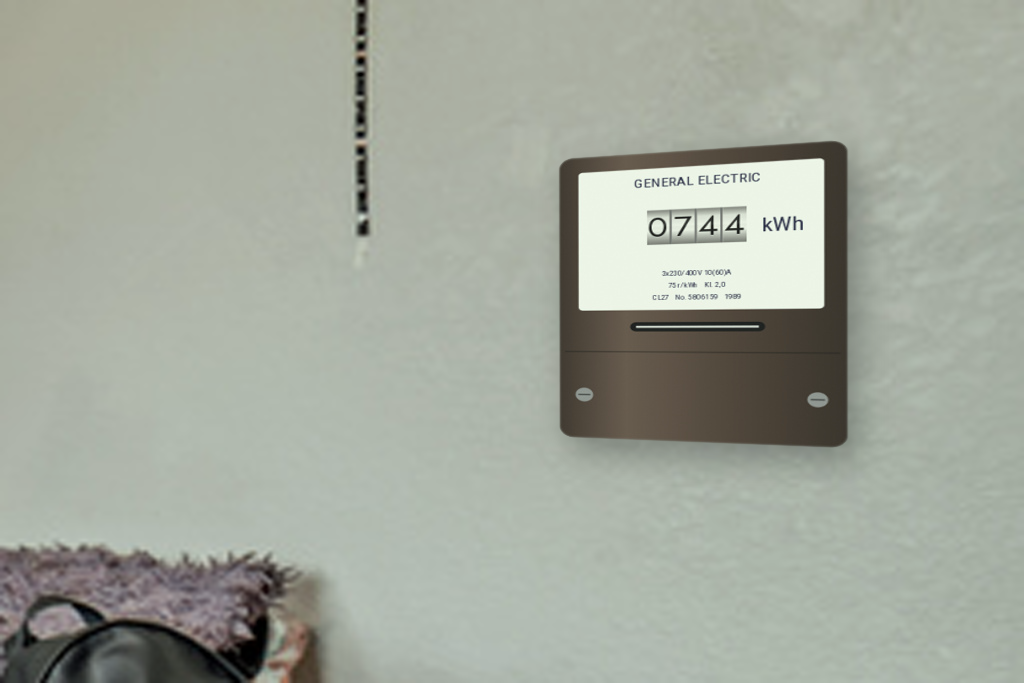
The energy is {"value": 744, "unit": "kWh"}
